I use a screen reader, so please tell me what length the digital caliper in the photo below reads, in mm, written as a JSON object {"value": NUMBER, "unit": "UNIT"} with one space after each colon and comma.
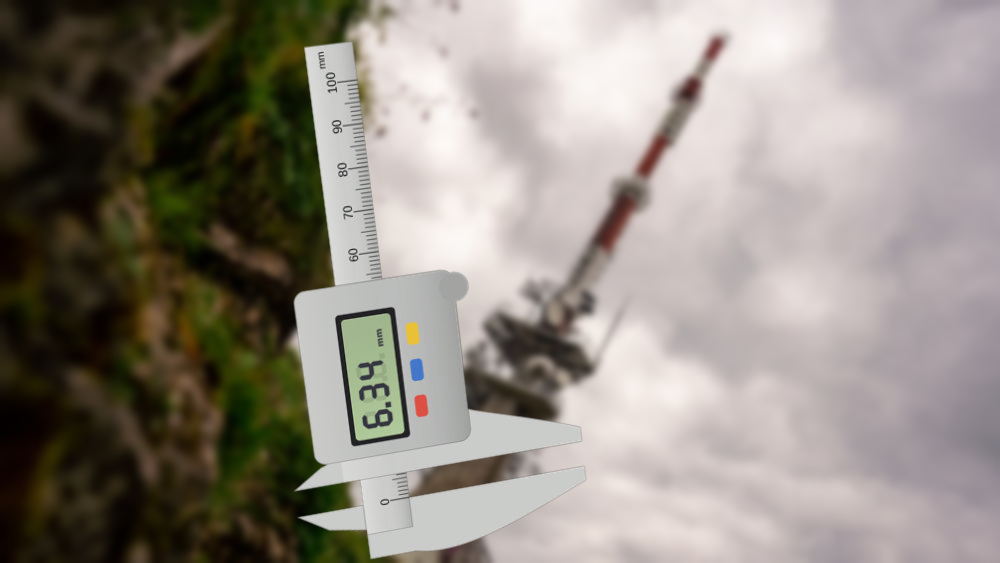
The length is {"value": 6.34, "unit": "mm"}
